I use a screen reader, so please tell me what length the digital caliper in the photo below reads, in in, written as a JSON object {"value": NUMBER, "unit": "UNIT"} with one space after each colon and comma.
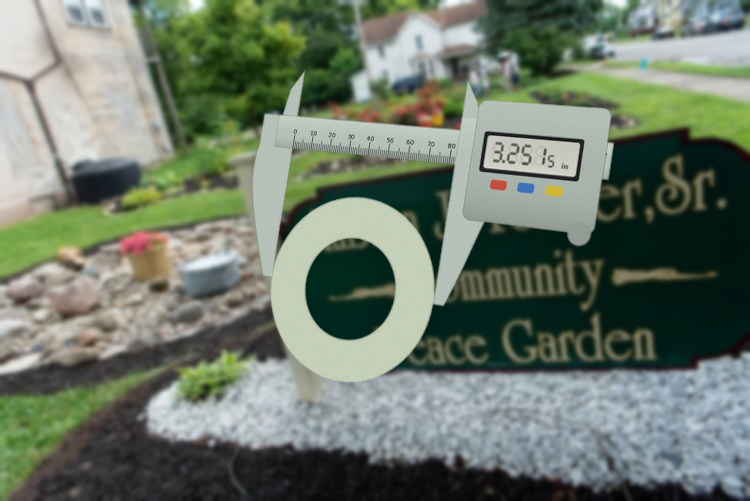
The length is {"value": 3.2515, "unit": "in"}
